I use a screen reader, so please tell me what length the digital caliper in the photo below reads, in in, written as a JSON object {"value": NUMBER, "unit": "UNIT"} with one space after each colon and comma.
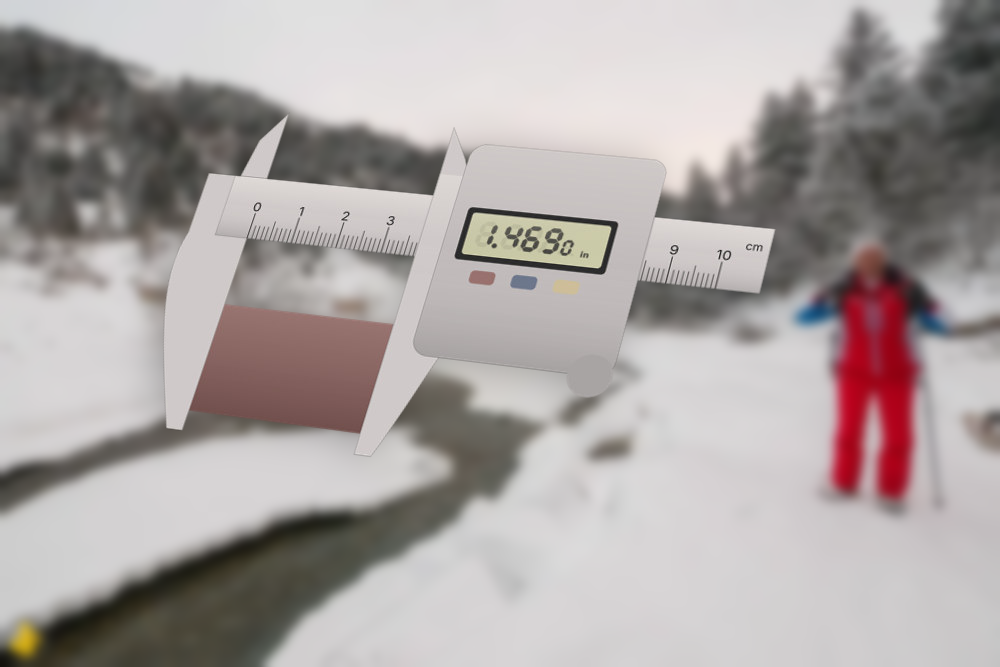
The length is {"value": 1.4690, "unit": "in"}
